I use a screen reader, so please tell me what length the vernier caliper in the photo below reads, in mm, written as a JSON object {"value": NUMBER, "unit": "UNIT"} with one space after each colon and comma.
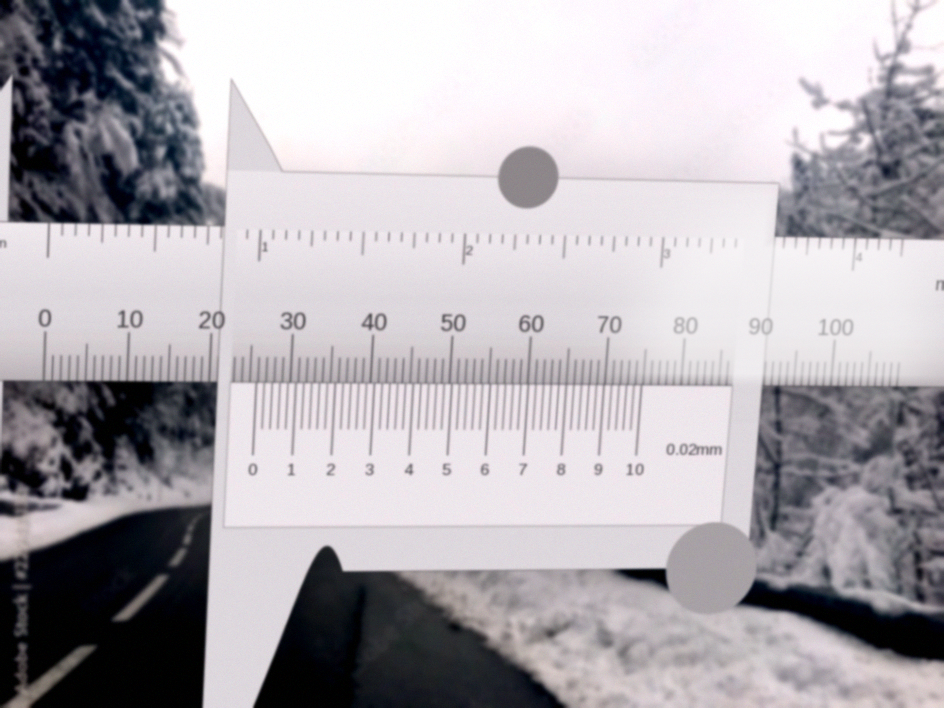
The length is {"value": 25.8, "unit": "mm"}
